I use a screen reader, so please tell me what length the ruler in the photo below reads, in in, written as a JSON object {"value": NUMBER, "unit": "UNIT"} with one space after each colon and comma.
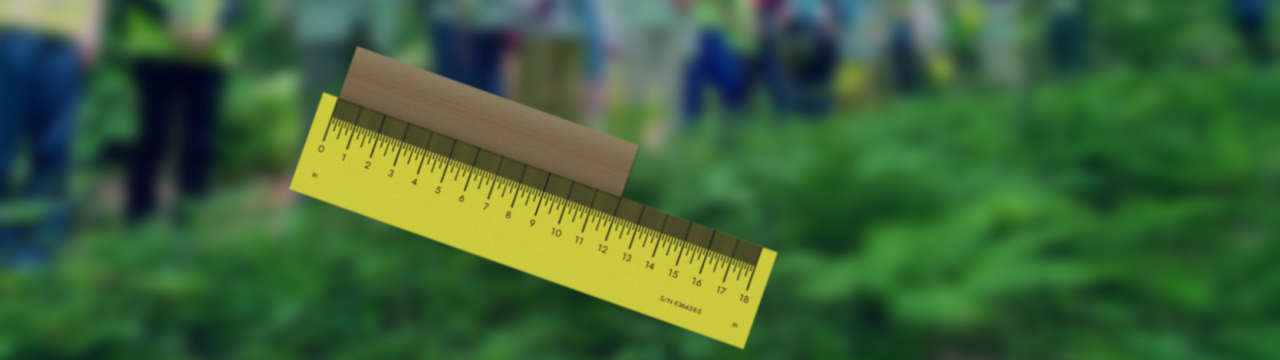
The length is {"value": 12, "unit": "in"}
